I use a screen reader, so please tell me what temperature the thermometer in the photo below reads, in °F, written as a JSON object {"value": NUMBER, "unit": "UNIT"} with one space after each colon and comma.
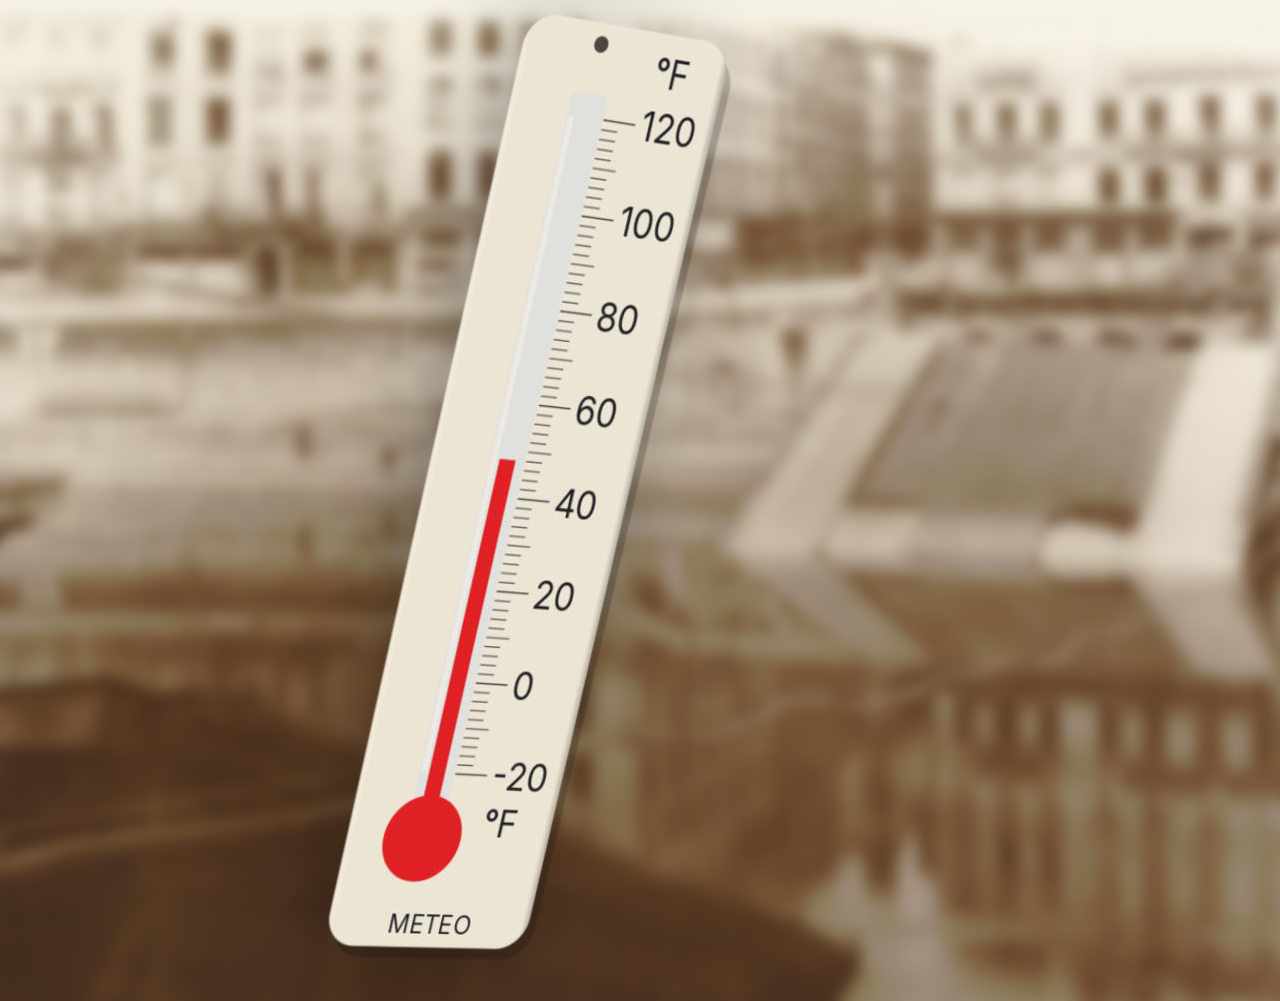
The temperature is {"value": 48, "unit": "°F"}
